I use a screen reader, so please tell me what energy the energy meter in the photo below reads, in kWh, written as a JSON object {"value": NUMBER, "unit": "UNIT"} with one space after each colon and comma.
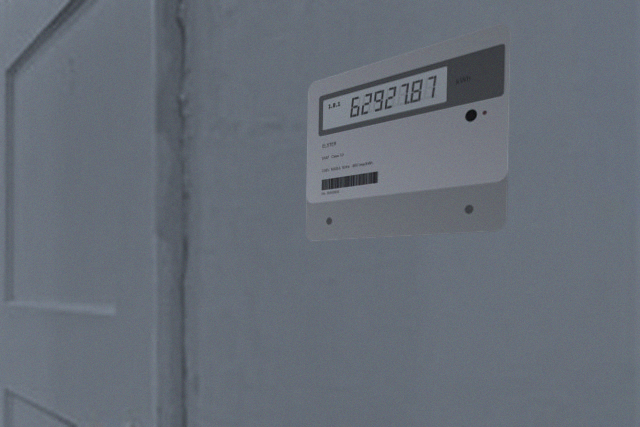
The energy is {"value": 62927.87, "unit": "kWh"}
